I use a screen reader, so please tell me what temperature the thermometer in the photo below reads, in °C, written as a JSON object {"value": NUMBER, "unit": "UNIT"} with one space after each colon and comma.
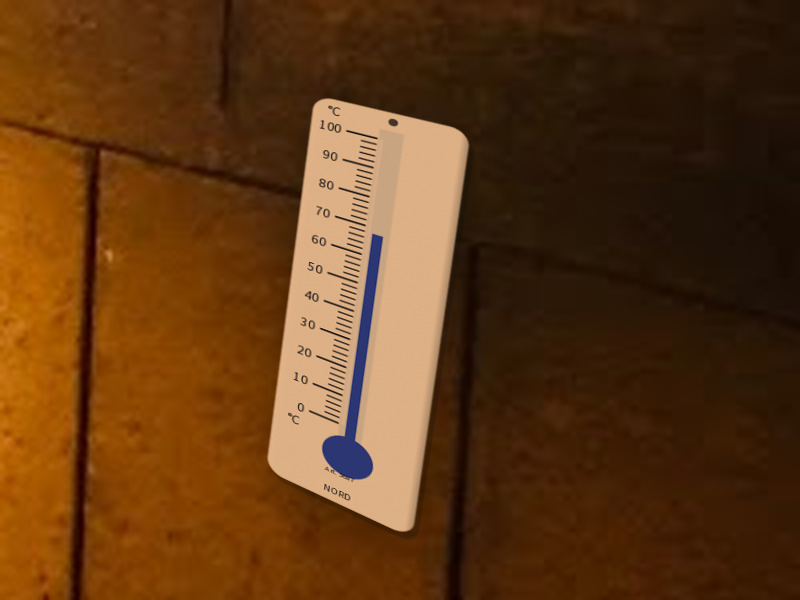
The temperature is {"value": 68, "unit": "°C"}
